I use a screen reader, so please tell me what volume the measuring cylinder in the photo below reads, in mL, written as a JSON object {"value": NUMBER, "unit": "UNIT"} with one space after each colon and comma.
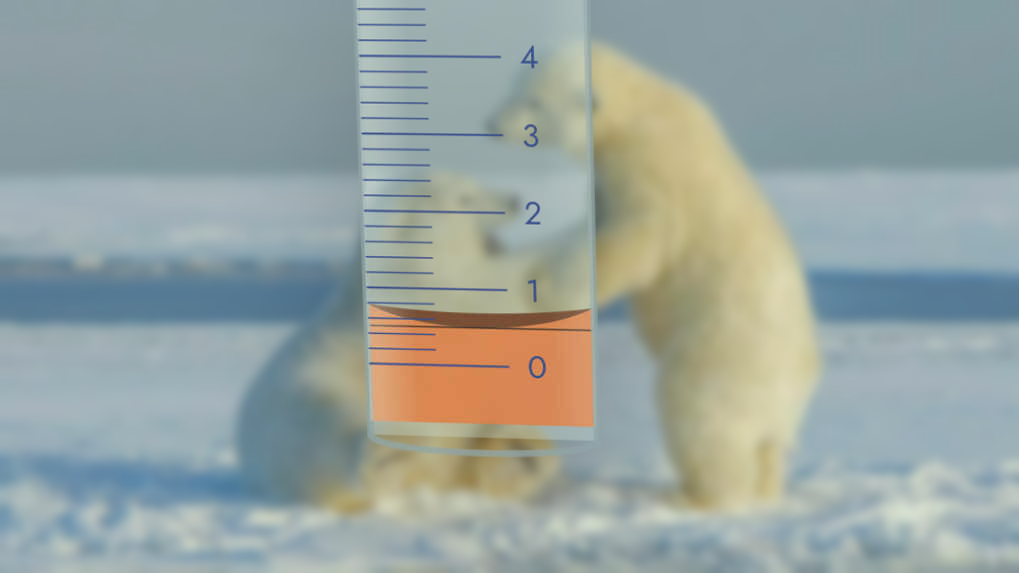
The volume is {"value": 0.5, "unit": "mL"}
